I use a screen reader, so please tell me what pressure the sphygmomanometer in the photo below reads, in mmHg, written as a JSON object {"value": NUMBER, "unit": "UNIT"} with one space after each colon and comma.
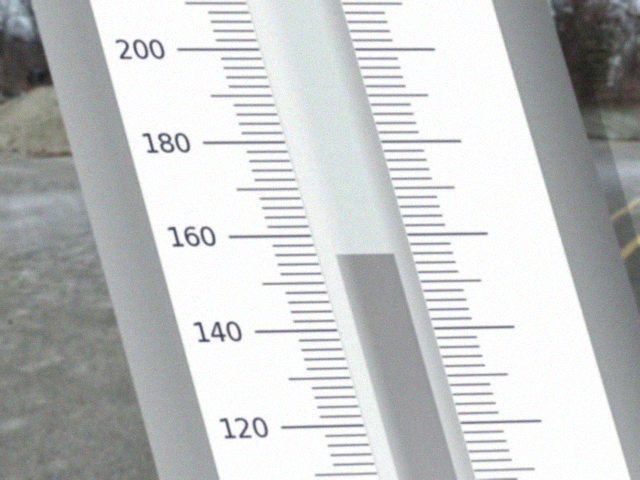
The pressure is {"value": 156, "unit": "mmHg"}
